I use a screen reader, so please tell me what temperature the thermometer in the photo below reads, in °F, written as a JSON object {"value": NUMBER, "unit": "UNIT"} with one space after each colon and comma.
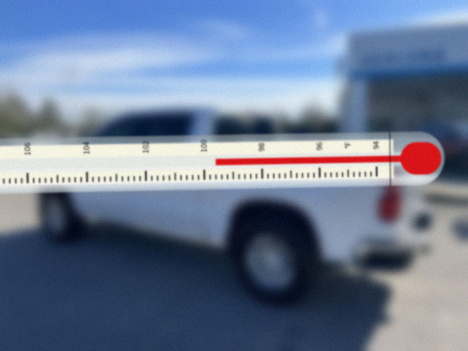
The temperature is {"value": 99.6, "unit": "°F"}
